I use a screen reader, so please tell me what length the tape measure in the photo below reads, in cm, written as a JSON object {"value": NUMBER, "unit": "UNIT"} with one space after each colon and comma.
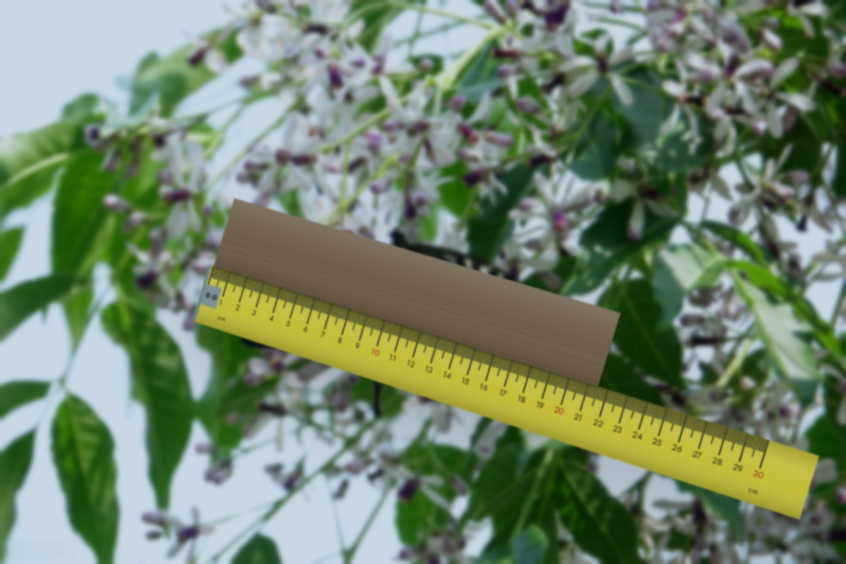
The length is {"value": 21.5, "unit": "cm"}
